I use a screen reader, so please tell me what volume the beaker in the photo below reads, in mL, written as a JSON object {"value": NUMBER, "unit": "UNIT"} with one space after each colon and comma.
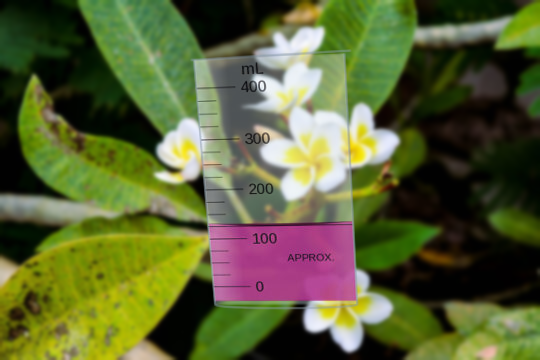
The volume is {"value": 125, "unit": "mL"}
